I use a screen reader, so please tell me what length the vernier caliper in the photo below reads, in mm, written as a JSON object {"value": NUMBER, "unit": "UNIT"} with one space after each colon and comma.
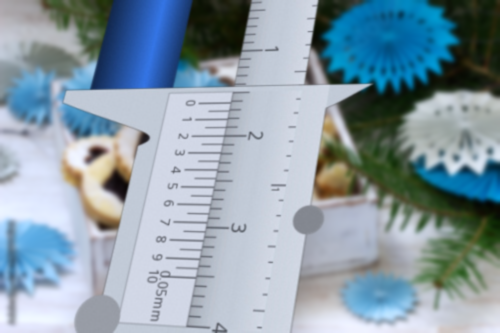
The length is {"value": 16.2, "unit": "mm"}
